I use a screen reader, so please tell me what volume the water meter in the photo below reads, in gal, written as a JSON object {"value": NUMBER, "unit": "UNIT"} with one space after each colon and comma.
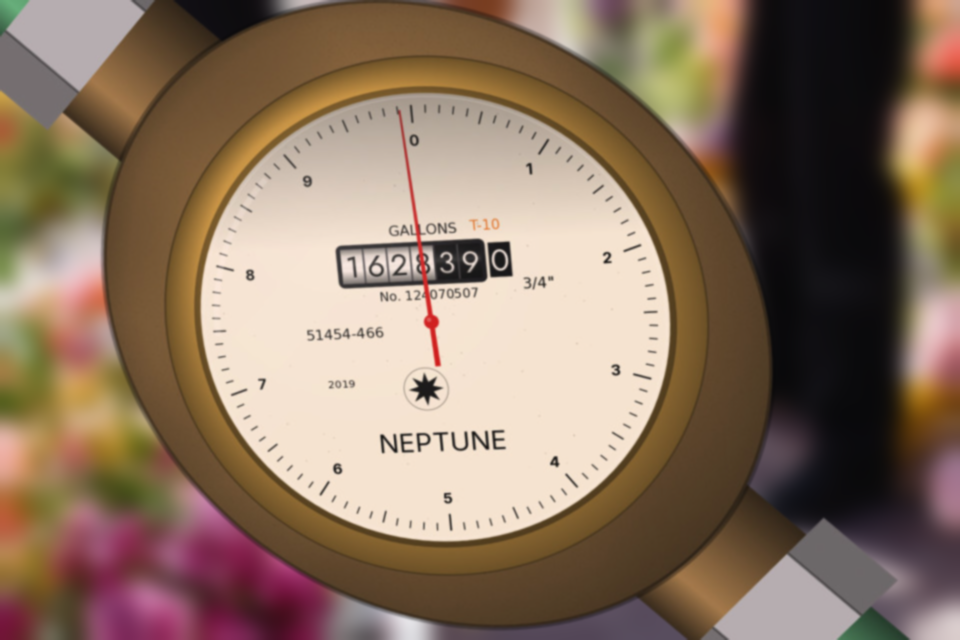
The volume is {"value": 1628389.9, "unit": "gal"}
